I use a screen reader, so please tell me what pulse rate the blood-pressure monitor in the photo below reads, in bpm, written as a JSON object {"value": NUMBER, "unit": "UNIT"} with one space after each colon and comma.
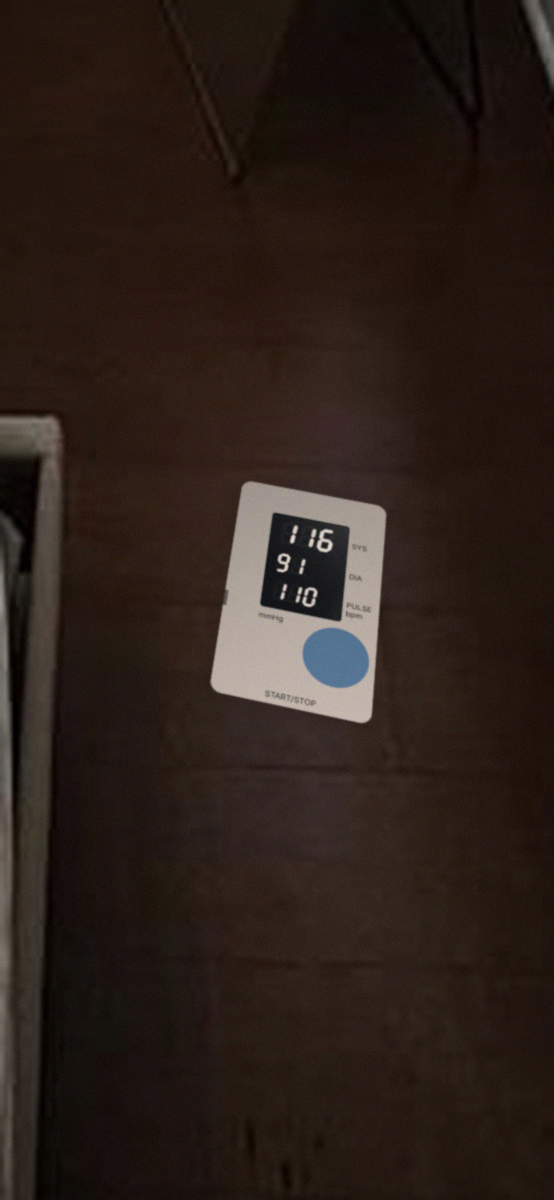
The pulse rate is {"value": 110, "unit": "bpm"}
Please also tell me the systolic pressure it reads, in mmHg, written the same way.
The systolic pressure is {"value": 116, "unit": "mmHg"}
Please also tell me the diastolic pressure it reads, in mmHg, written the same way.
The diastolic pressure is {"value": 91, "unit": "mmHg"}
